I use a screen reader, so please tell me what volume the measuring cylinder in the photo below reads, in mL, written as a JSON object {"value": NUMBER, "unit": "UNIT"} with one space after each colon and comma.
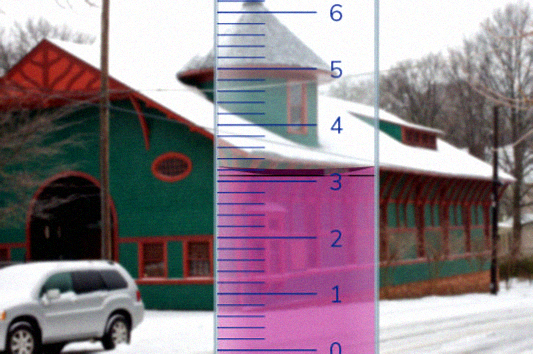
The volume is {"value": 3.1, "unit": "mL"}
